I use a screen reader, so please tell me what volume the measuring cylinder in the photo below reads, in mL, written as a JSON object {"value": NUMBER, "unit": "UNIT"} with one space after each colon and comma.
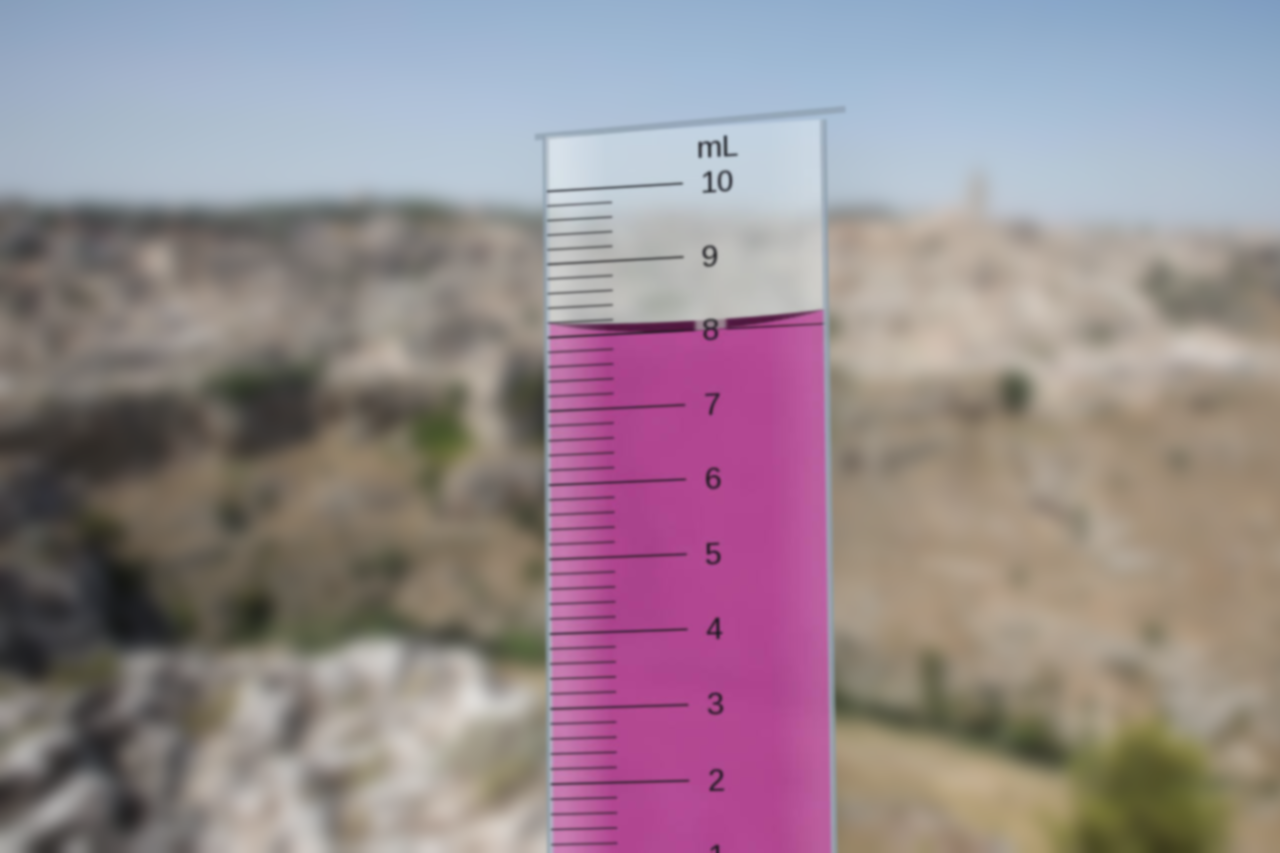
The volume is {"value": 8, "unit": "mL"}
